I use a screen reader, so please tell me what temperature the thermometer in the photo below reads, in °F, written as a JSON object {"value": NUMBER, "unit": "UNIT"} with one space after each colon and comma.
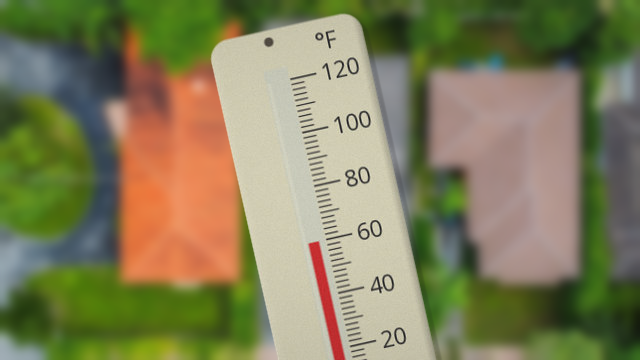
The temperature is {"value": 60, "unit": "°F"}
